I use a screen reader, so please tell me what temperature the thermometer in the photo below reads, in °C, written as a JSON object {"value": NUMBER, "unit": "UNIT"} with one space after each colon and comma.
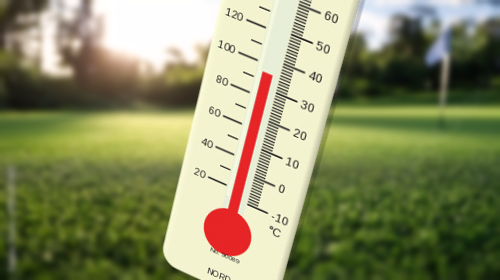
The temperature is {"value": 35, "unit": "°C"}
